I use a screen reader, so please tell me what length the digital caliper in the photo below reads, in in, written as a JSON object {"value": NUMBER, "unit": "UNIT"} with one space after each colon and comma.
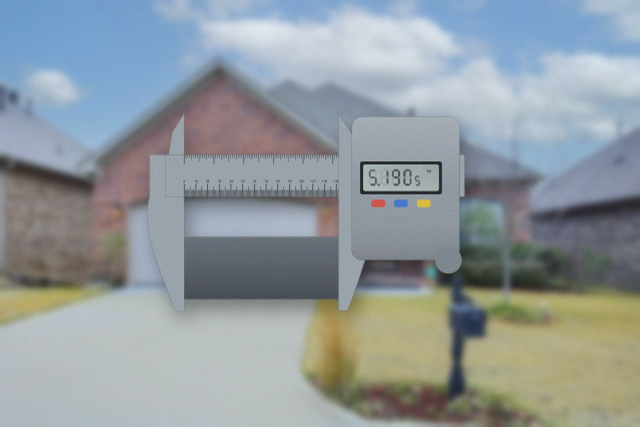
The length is {"value": 5.1905, "unit": "in"}
